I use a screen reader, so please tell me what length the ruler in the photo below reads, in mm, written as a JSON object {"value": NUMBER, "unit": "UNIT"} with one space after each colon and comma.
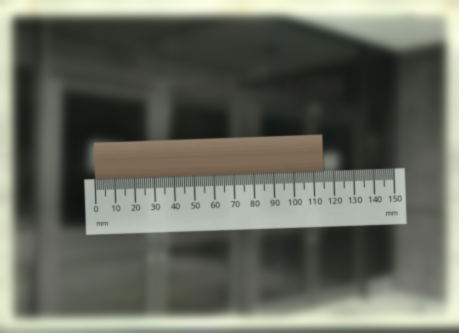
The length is {"value": 115, "unit": "mm"}
